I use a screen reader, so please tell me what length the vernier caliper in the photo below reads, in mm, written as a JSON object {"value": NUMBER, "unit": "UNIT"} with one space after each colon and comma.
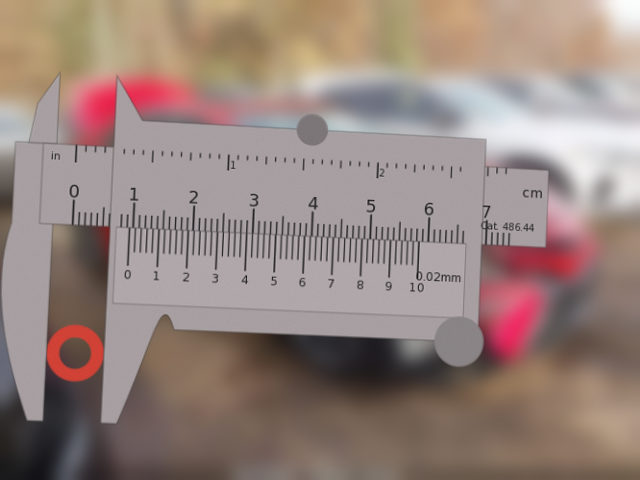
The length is {"value": 9.4, "unit": "mm"}
